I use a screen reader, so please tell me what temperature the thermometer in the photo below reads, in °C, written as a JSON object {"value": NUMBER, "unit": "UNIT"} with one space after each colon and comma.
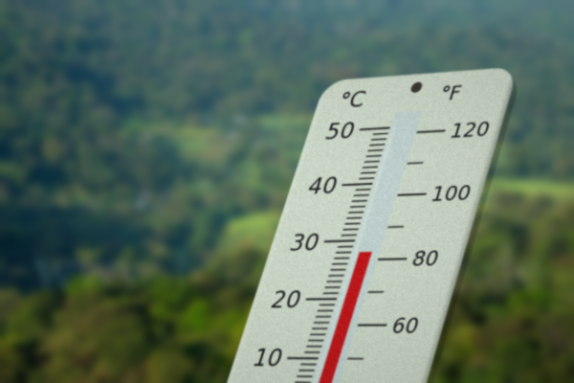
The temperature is {"value": 28, "unit": "°C"}
